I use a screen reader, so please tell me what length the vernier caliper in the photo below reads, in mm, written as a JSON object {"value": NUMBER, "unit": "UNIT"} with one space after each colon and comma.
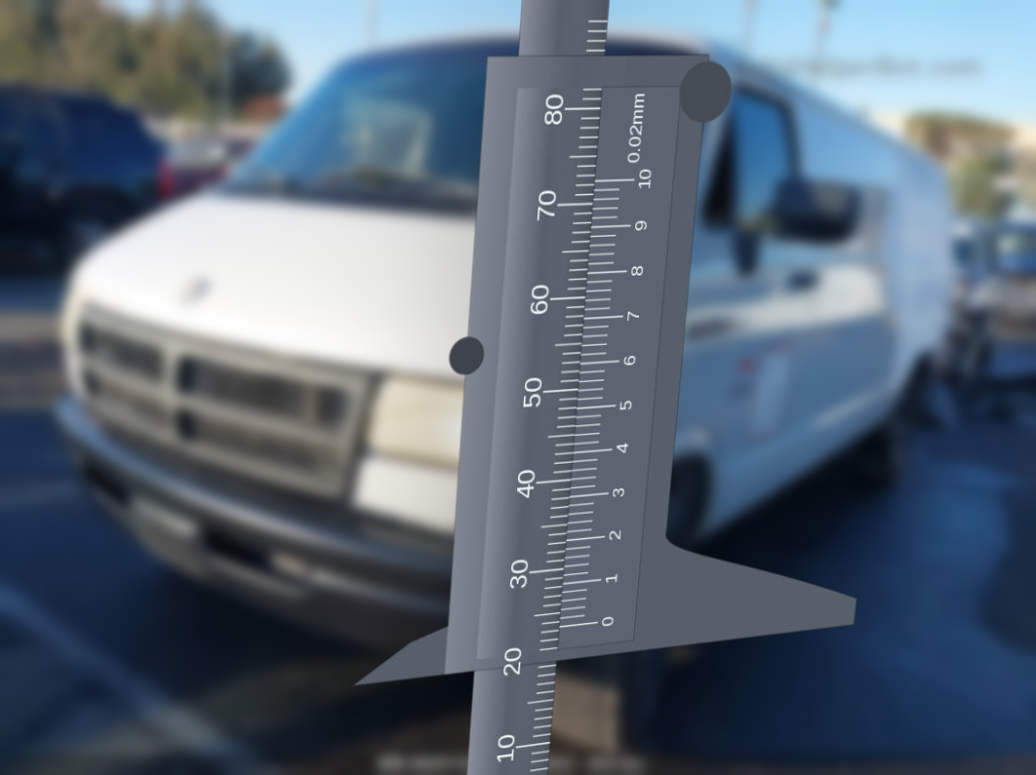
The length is {"value": 23.4, "unit": "mm"}
